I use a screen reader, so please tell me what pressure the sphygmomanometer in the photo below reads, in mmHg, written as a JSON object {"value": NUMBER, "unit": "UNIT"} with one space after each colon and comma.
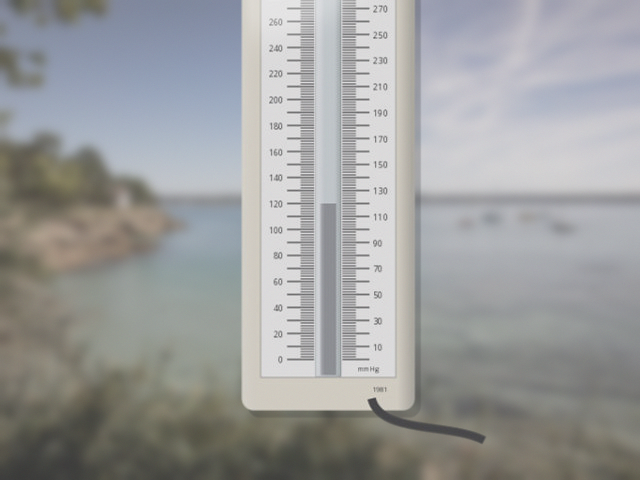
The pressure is {"value": 120, "unit": "mmHg"}
